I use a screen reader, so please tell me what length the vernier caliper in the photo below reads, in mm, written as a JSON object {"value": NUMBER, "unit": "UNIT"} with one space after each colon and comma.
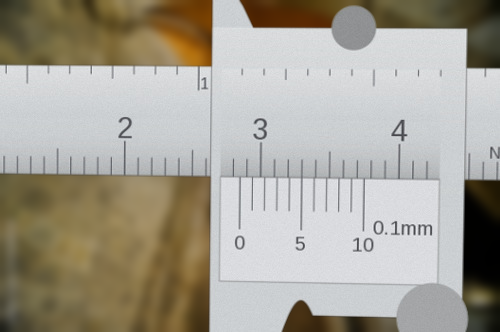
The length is {"value": 28.5, "unit": "mm"}
